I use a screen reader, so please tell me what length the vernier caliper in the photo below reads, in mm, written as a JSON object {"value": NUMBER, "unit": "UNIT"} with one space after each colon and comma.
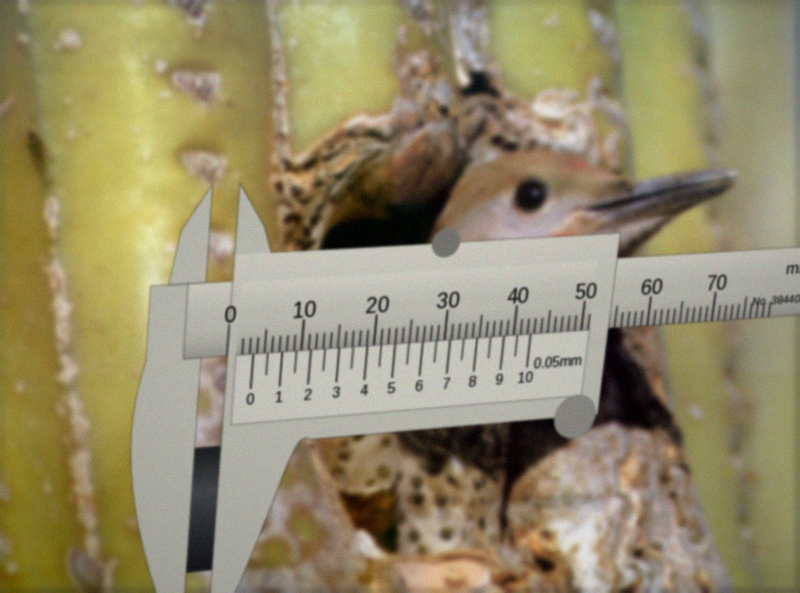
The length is {"value": 3.5, "unit": "mm"}
